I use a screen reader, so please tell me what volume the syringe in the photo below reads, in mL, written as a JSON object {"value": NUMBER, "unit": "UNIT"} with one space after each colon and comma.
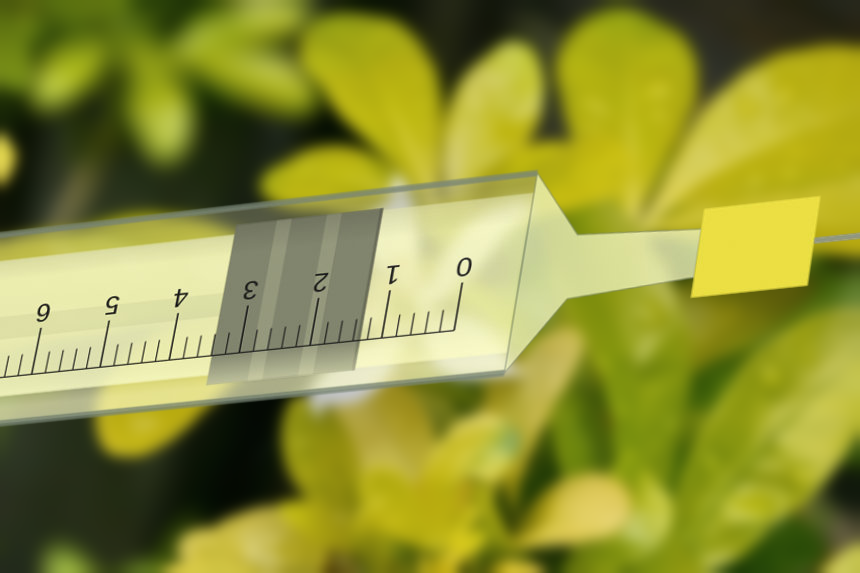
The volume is {"value": 1.3, "unit": "mL"}
